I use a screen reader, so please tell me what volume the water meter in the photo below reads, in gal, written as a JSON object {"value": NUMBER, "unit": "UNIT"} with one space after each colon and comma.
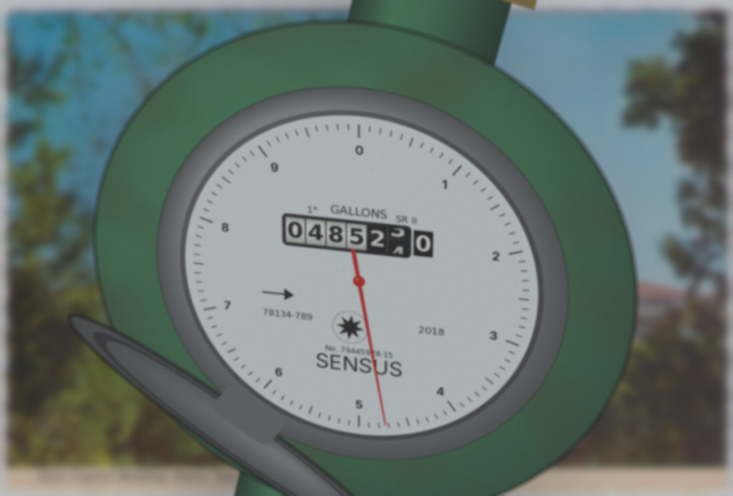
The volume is {"value": 485234.7, "unit": "gal"}
